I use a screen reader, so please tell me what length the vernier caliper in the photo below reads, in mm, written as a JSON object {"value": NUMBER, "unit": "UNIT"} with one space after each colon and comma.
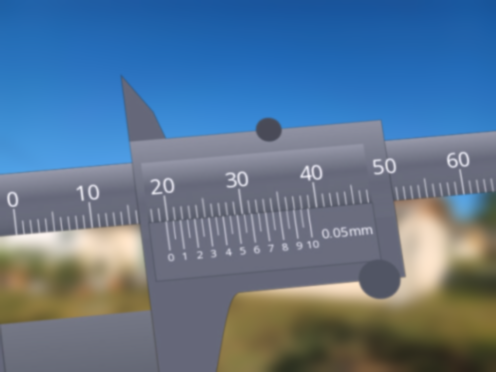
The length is {"value": 19.8, "unit": "mm"}
